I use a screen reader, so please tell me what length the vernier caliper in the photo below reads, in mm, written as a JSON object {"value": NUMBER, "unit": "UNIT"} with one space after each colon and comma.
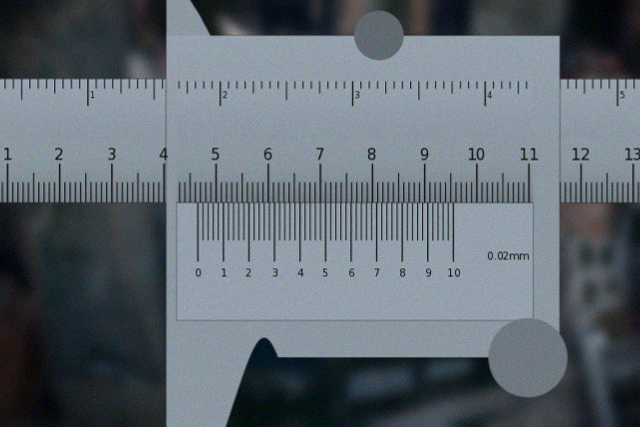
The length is {"value": 46.5, "unit": "mm"}
